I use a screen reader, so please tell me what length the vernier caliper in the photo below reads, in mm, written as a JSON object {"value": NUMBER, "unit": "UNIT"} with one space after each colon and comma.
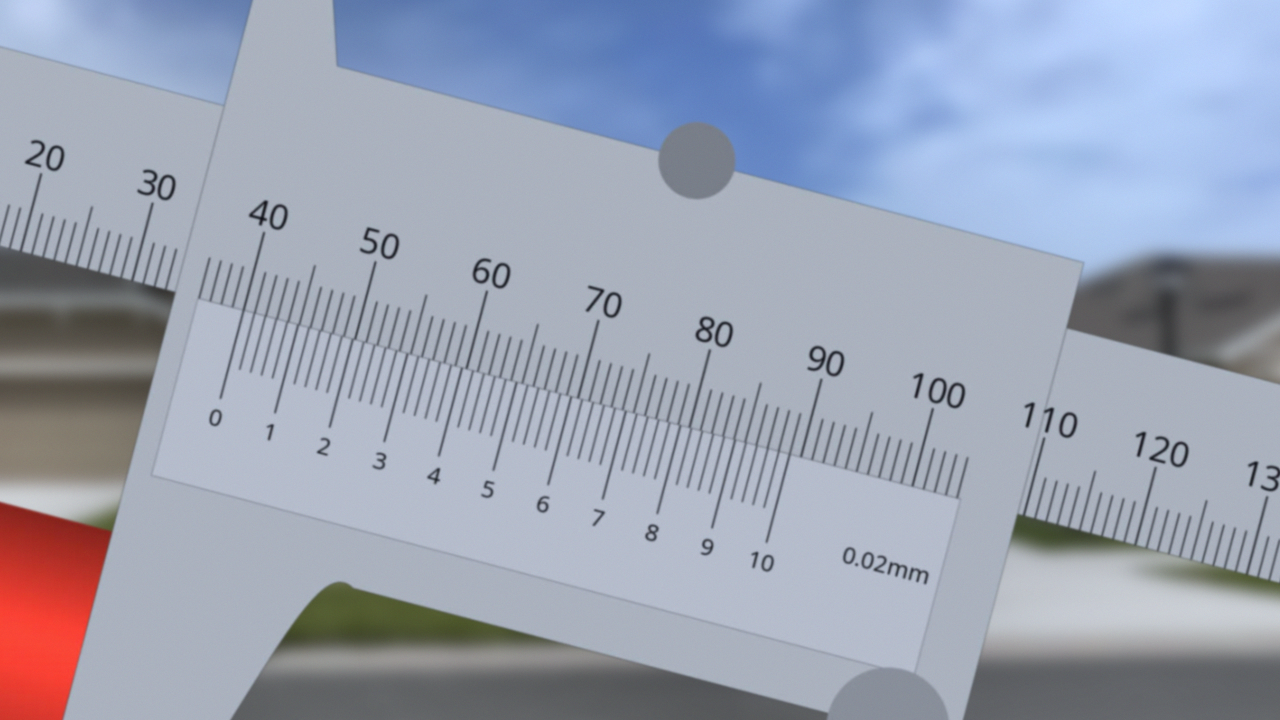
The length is {"value": 40.0, "unit": "mm"}
